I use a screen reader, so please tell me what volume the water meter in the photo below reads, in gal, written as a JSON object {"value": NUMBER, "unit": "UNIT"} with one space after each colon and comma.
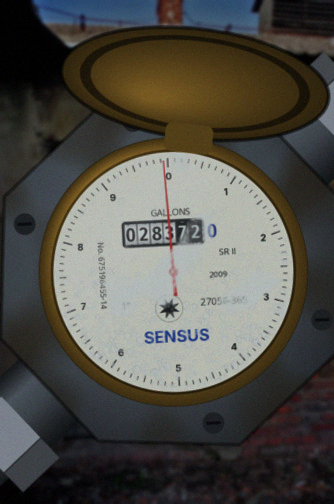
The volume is {"value": 283719.9, "unit": "gal"}
